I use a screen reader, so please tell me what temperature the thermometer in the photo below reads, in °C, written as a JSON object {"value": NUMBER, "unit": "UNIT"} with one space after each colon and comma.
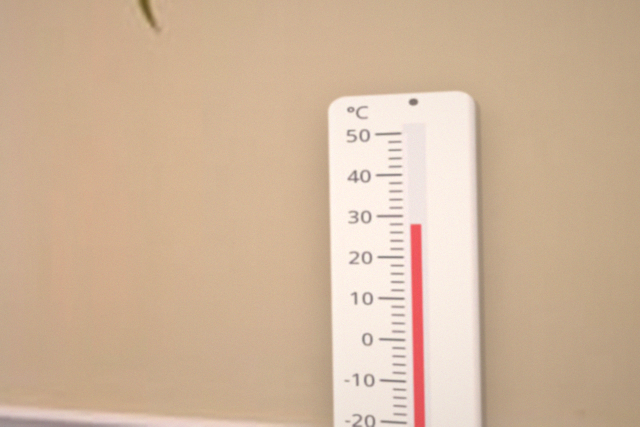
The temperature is {"value": 28, "unit": "°C"}
